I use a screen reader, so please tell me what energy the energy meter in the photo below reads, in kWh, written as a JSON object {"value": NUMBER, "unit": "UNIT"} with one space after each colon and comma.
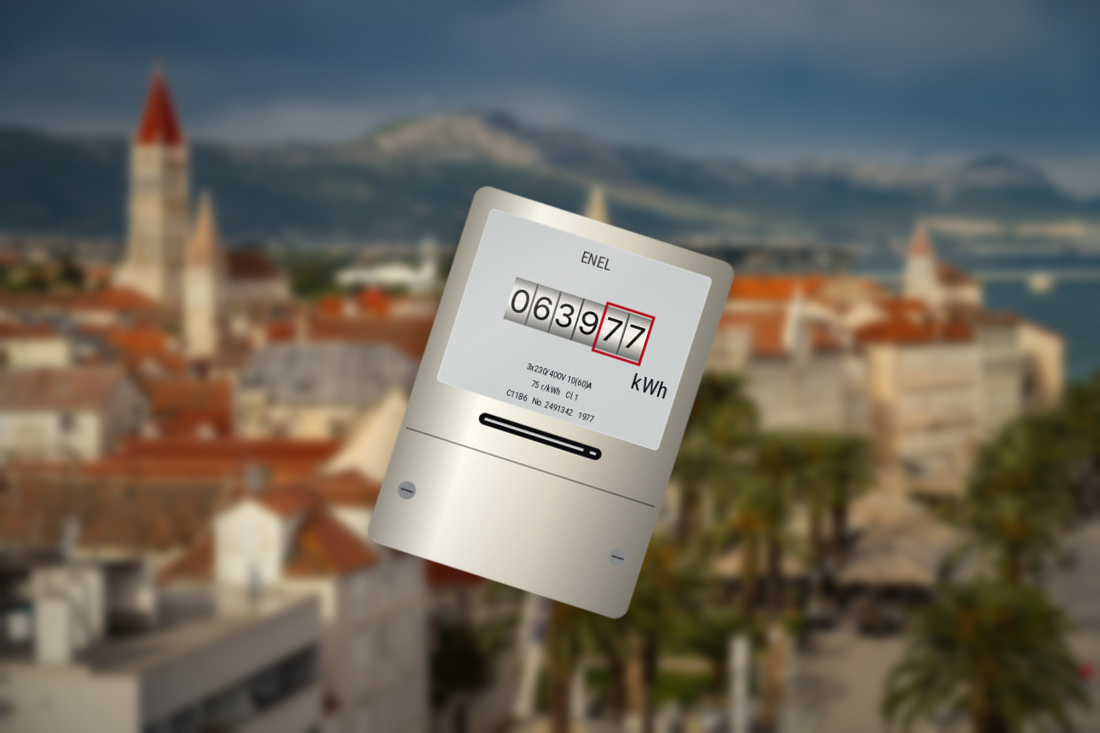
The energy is {"value": 639.77, "unit": "kWh"}
